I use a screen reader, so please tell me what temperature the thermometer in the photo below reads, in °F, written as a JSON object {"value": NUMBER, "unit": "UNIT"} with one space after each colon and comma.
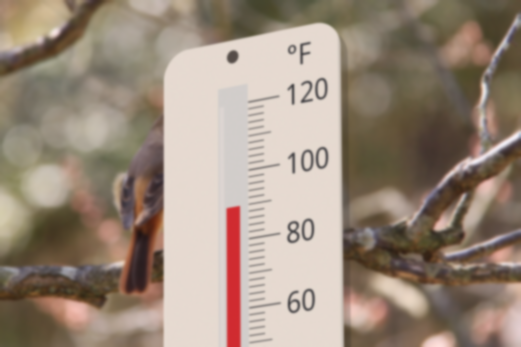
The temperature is {"value": 90, "unit": "°F"}
